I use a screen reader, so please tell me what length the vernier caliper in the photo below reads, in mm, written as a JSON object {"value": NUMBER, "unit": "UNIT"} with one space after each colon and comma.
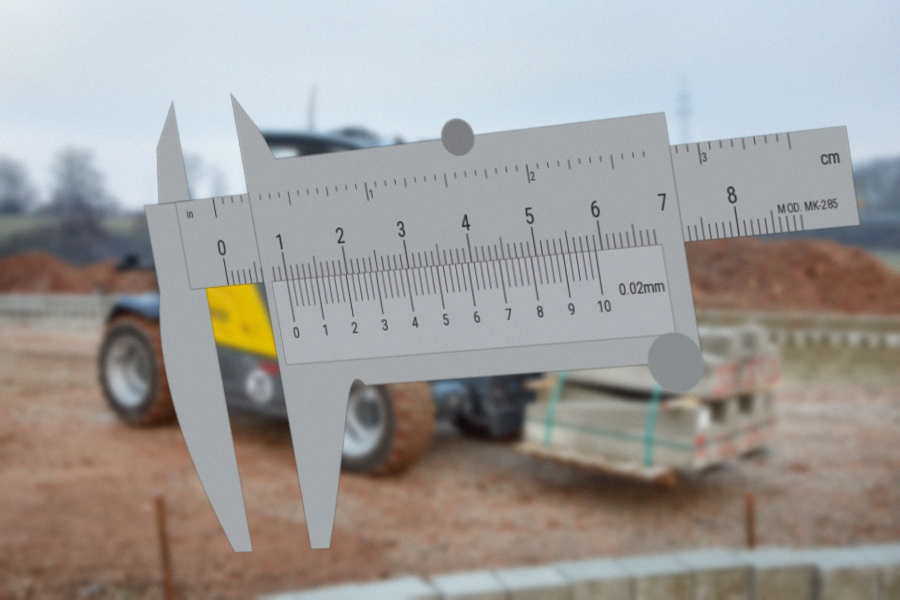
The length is {"value": 10.0, "unit": "mm"}
